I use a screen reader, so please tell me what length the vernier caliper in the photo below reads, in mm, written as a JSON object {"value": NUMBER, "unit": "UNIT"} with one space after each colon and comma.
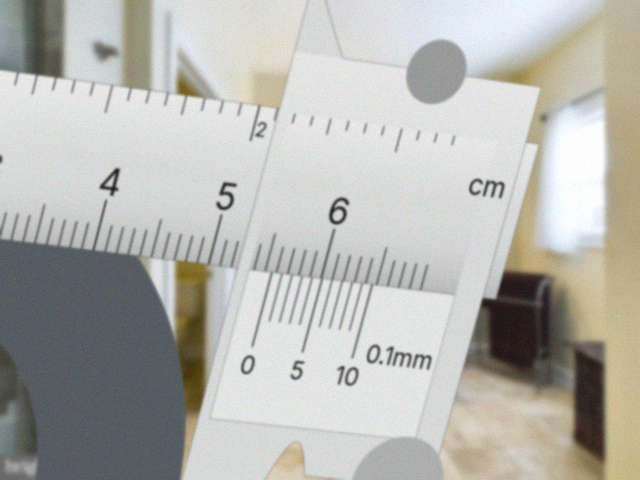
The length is {"value": 55.6, "unit": "mm"}
